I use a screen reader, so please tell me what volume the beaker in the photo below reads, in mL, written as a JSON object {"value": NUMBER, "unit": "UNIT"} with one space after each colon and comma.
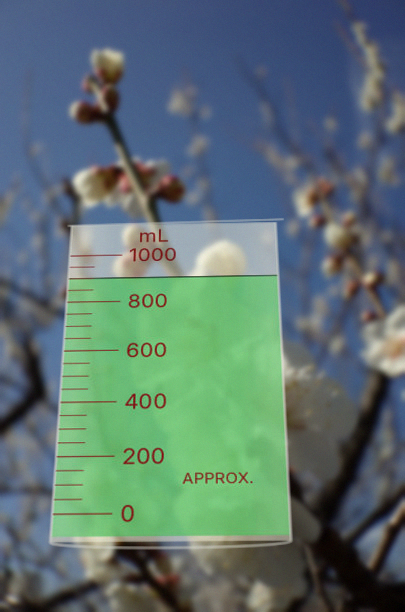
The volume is {"value": 900, "unit": "mL"}
